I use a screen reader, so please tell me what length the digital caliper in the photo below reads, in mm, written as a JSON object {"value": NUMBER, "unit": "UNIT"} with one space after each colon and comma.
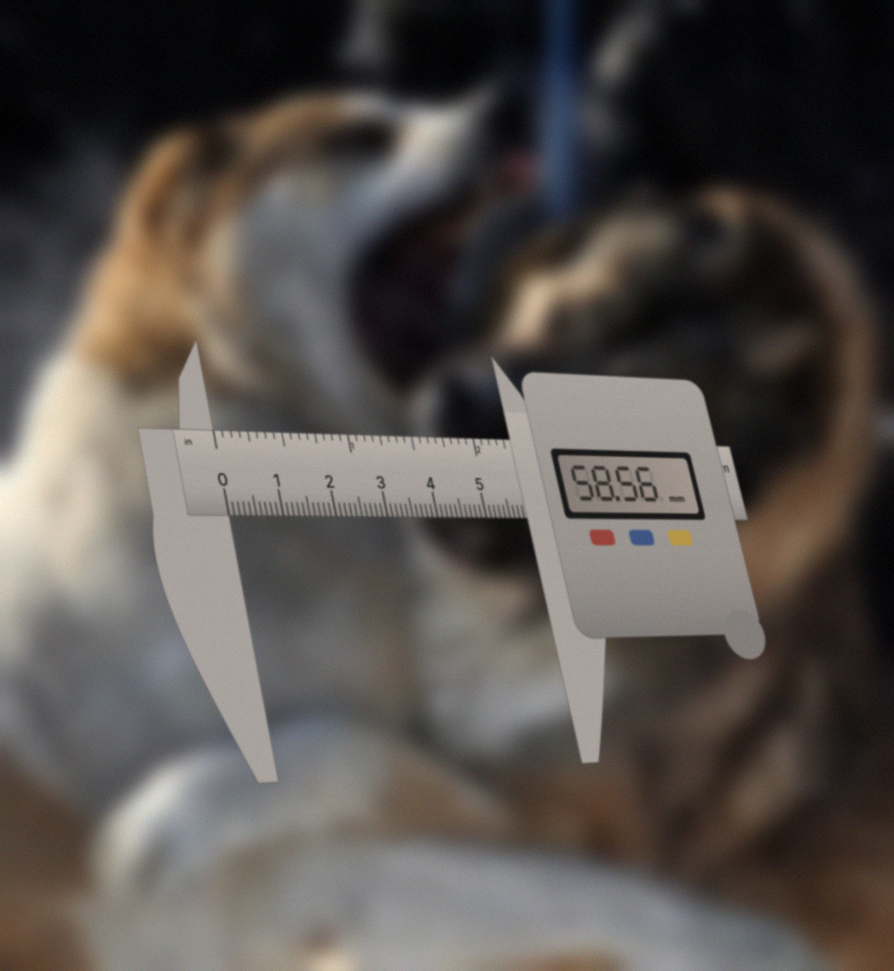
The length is {"value": 58.56, "unit": "mm"}
